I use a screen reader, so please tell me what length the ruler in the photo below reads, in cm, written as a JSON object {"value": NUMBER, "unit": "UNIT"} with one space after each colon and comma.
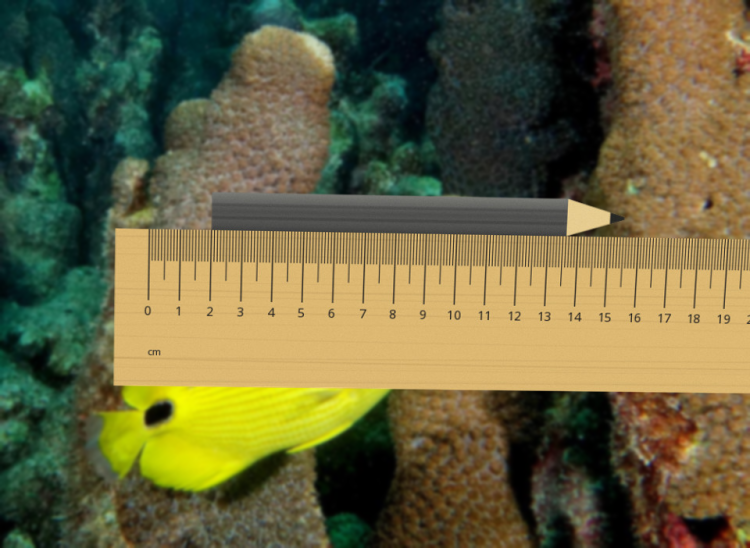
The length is {"value": 13.5, "unit": "cm"}
